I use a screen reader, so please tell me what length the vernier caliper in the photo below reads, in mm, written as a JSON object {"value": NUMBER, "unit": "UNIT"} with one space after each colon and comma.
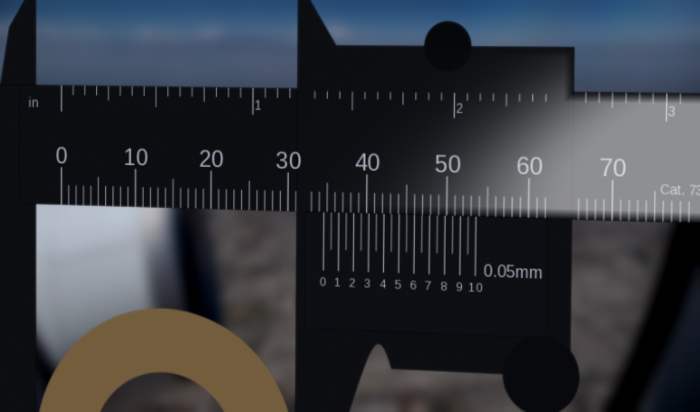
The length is {"value": 34.6, "unit": "mm"}
